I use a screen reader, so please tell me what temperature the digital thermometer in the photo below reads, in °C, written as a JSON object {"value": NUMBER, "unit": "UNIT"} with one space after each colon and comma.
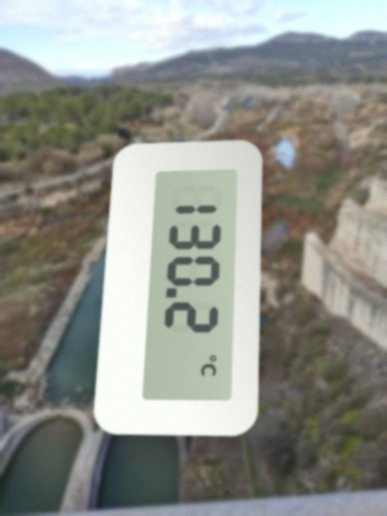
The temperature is {"value": 130.2, "unit": "°C"}
